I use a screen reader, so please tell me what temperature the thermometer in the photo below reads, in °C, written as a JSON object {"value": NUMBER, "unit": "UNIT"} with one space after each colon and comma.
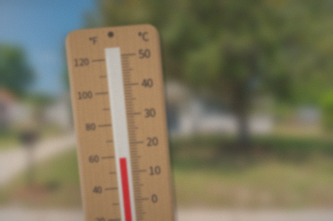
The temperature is {"value": 15, "unit": "°C"}
